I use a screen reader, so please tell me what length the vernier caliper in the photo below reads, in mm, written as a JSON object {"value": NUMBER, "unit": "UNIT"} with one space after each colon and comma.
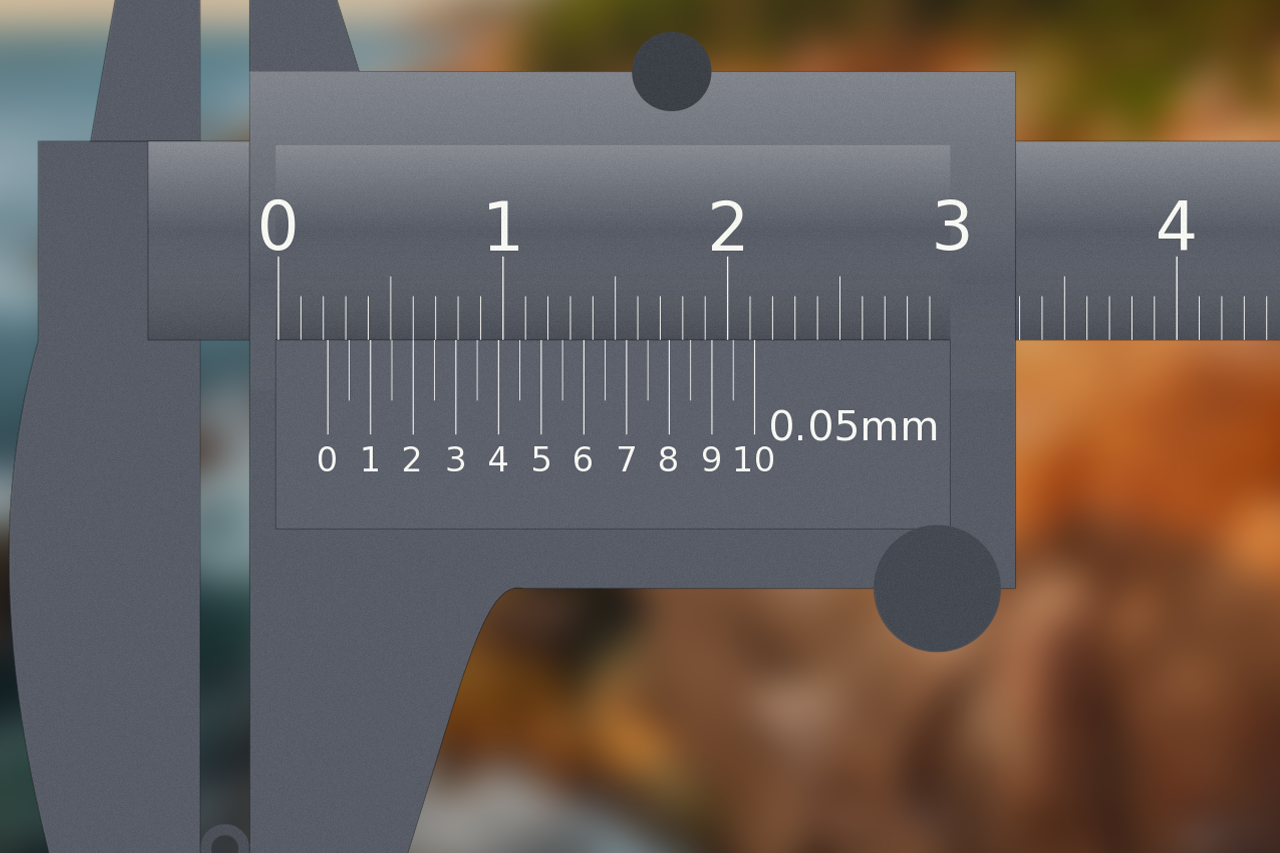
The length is {"value": 2.2, "unit": "mm"}
